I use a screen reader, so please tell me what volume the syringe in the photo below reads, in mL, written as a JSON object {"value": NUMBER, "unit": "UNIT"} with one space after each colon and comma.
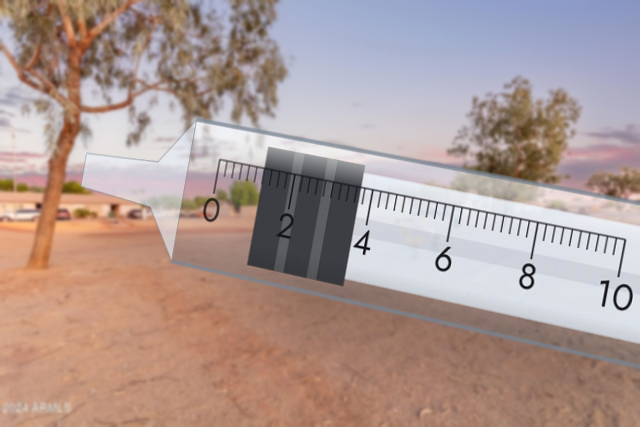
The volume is {"value": 1.2, "unit": "mL"}
